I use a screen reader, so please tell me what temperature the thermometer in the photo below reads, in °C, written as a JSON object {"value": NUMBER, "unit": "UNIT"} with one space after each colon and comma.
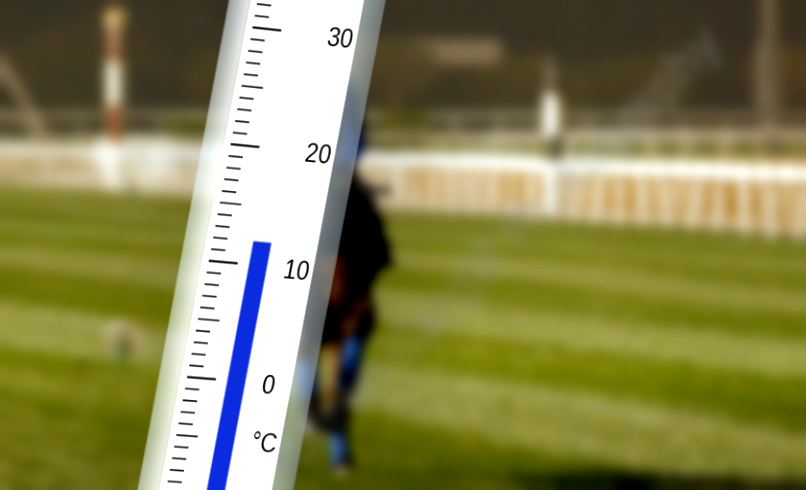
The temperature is {"value": 12, "unit": "°C"}
